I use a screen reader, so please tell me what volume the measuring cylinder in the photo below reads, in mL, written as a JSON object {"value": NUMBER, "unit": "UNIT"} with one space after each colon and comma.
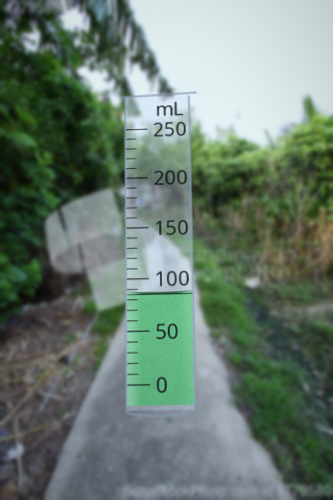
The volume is {"value": 85, "unit": "mL"}
